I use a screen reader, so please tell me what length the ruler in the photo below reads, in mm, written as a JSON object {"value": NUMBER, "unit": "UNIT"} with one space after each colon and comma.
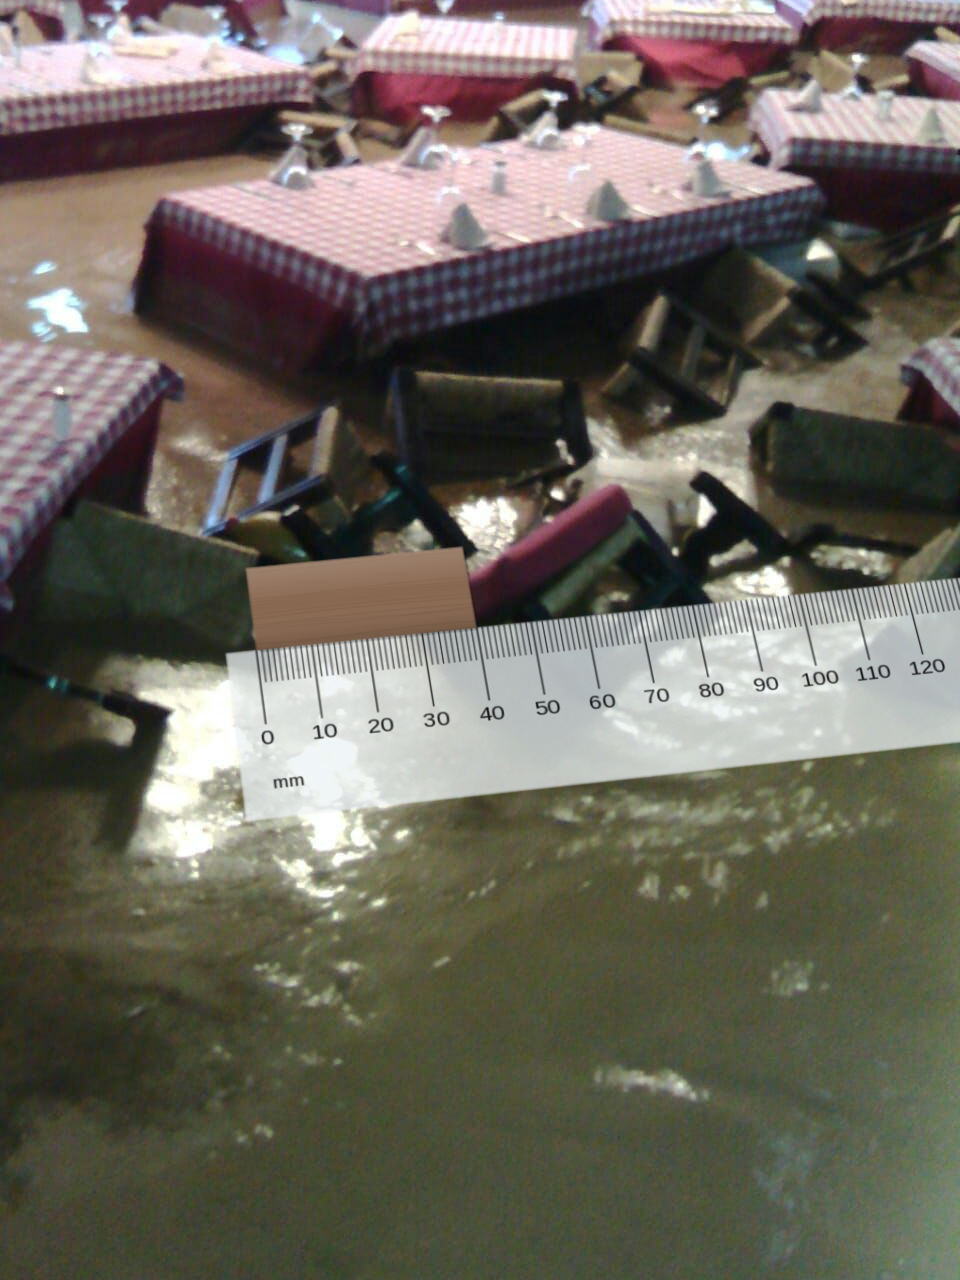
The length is {"value": 40, "unit": "mm"}
